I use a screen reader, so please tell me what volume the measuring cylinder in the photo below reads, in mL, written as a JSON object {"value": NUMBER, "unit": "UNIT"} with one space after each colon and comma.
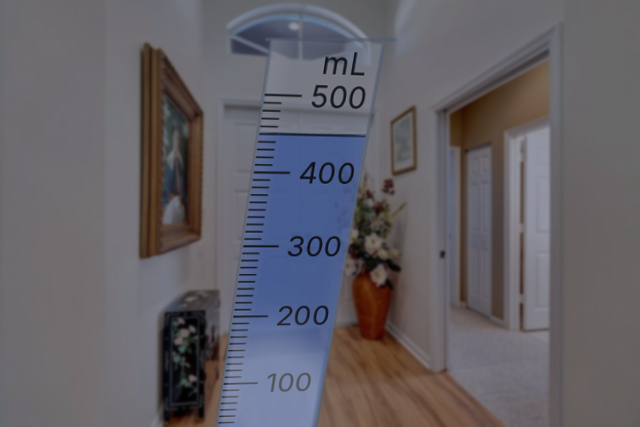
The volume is {"value": 450, "unit": "mL"}
